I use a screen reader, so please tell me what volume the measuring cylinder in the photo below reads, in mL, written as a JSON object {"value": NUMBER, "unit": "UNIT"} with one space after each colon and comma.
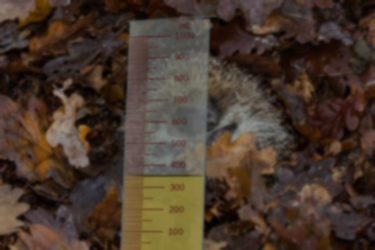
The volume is {"value": 350, "unit": "mL"}
